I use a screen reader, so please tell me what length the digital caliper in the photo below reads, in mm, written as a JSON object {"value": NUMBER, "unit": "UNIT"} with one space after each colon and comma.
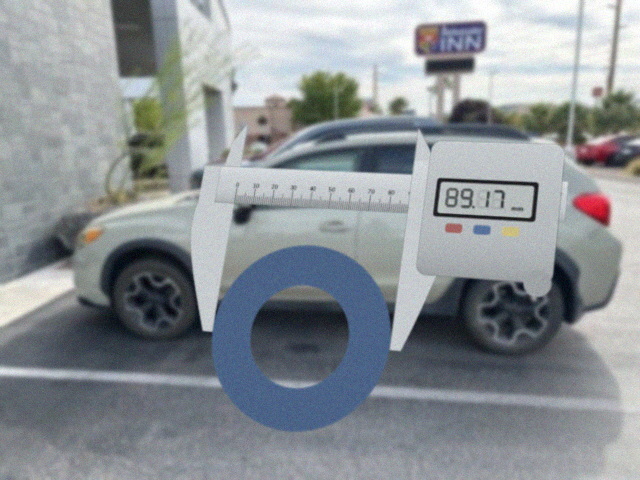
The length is {"value": 89.17, "unit": "mm"}
